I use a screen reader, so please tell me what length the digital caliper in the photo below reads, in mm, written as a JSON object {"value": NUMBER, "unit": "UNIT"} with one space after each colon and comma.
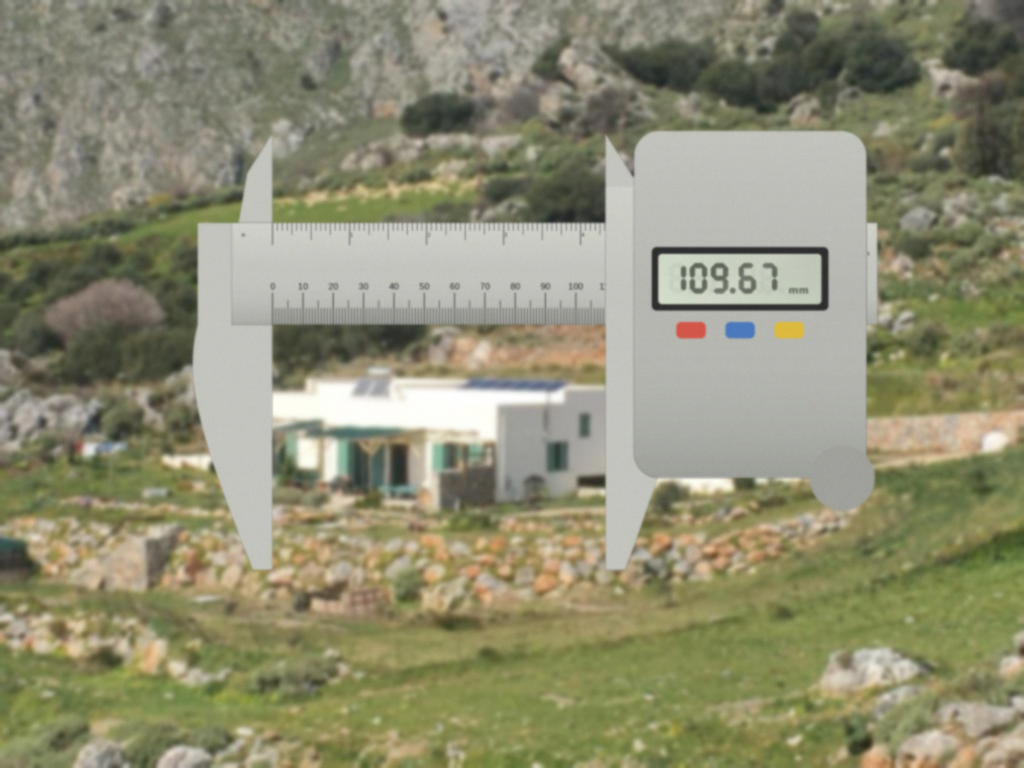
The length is {"value": 109.67, "unit": "mm"}
